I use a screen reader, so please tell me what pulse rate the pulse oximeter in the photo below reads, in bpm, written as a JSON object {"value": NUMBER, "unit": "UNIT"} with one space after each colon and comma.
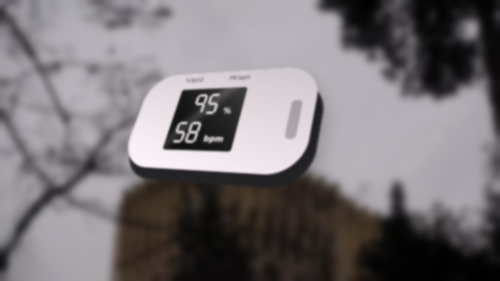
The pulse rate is {"value": 58, "unit": "bpm"}
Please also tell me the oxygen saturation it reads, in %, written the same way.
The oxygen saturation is {"value": 95, "unit": "%"}
